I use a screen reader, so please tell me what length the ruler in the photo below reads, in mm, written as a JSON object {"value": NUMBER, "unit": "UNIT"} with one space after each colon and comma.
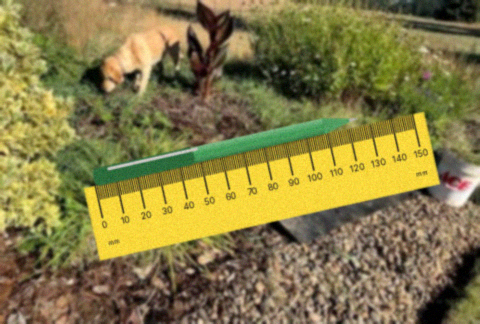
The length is {"value": 125, "unit": "mm"}
